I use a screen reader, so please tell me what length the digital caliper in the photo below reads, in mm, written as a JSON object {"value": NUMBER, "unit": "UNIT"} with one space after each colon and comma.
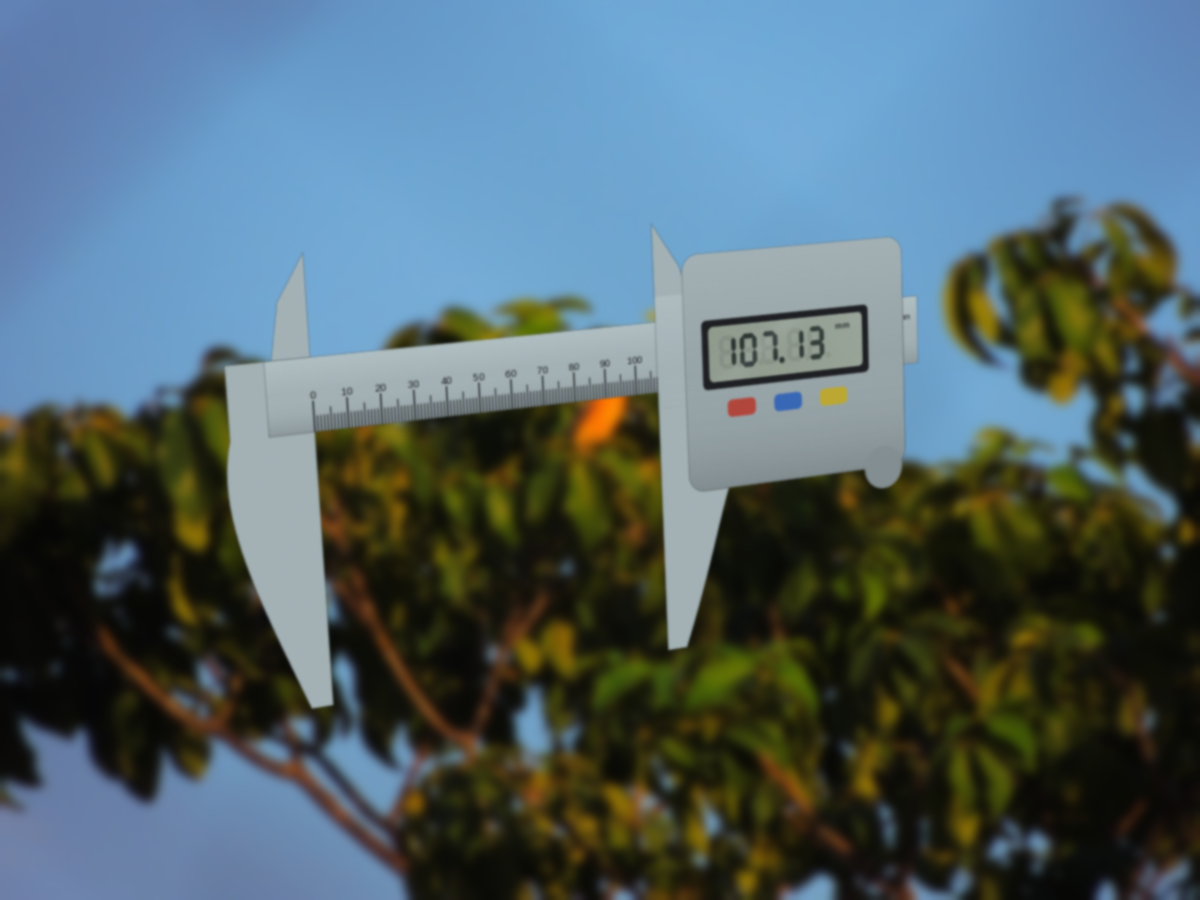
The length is {"value": 107.13, "unit": "mm"}
